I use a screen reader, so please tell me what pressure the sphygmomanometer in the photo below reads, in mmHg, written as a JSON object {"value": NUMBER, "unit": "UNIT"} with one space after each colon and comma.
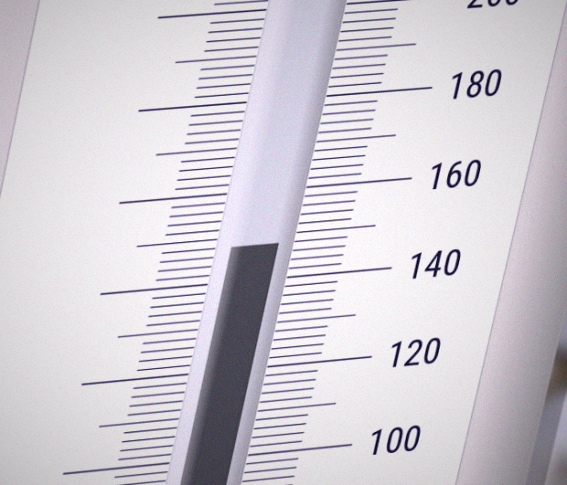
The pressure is {"value": 148, "unit": "mmHg"}
